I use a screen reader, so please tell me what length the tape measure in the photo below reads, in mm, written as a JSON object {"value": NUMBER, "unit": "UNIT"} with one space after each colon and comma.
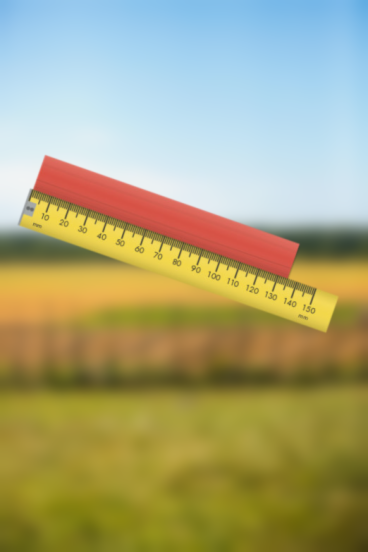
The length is {"value": 135, "unit": "mm"}
